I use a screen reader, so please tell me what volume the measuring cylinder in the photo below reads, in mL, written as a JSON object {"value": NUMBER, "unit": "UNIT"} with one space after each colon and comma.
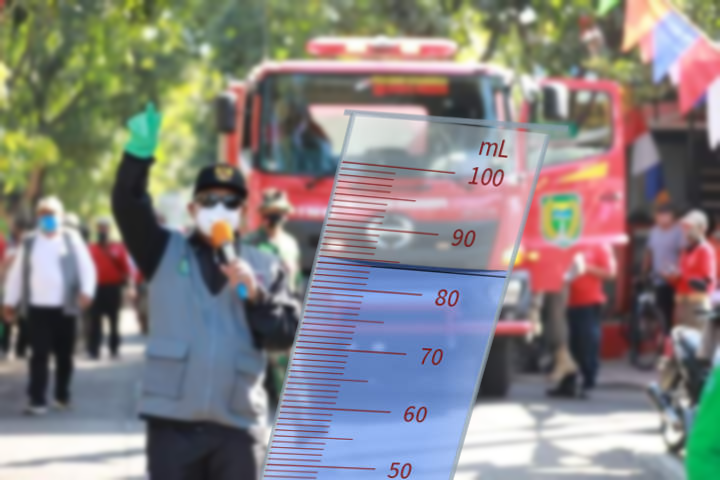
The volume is {"value": 84, "unit": "mL"}
